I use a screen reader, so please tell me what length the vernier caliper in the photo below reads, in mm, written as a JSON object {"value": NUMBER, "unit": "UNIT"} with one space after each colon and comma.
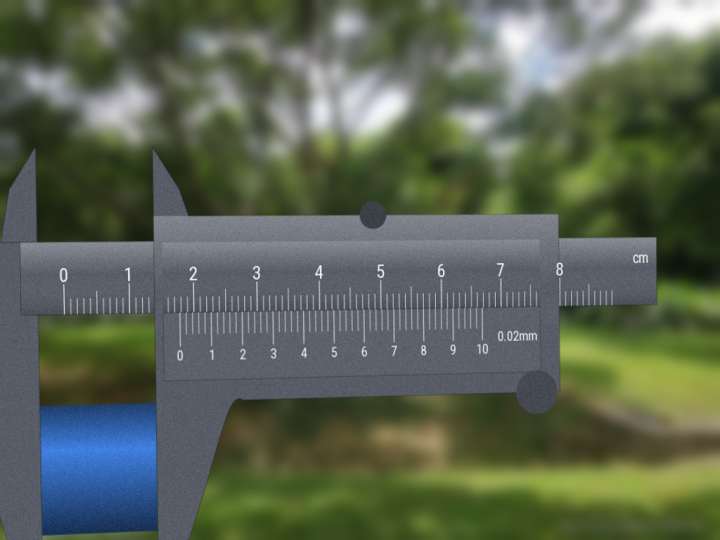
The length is {"value": 17.8, "unit": "mm"}
